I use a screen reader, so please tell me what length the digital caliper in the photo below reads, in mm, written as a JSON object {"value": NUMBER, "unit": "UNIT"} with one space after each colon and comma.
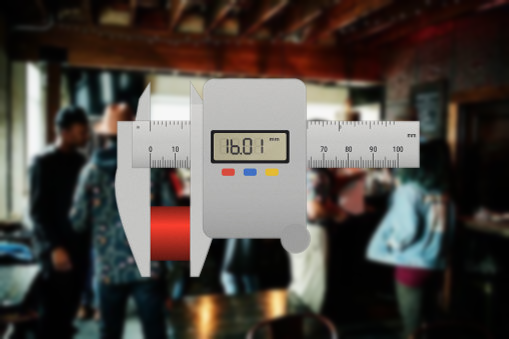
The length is {"value": 16.01, "unit": "mm"}
